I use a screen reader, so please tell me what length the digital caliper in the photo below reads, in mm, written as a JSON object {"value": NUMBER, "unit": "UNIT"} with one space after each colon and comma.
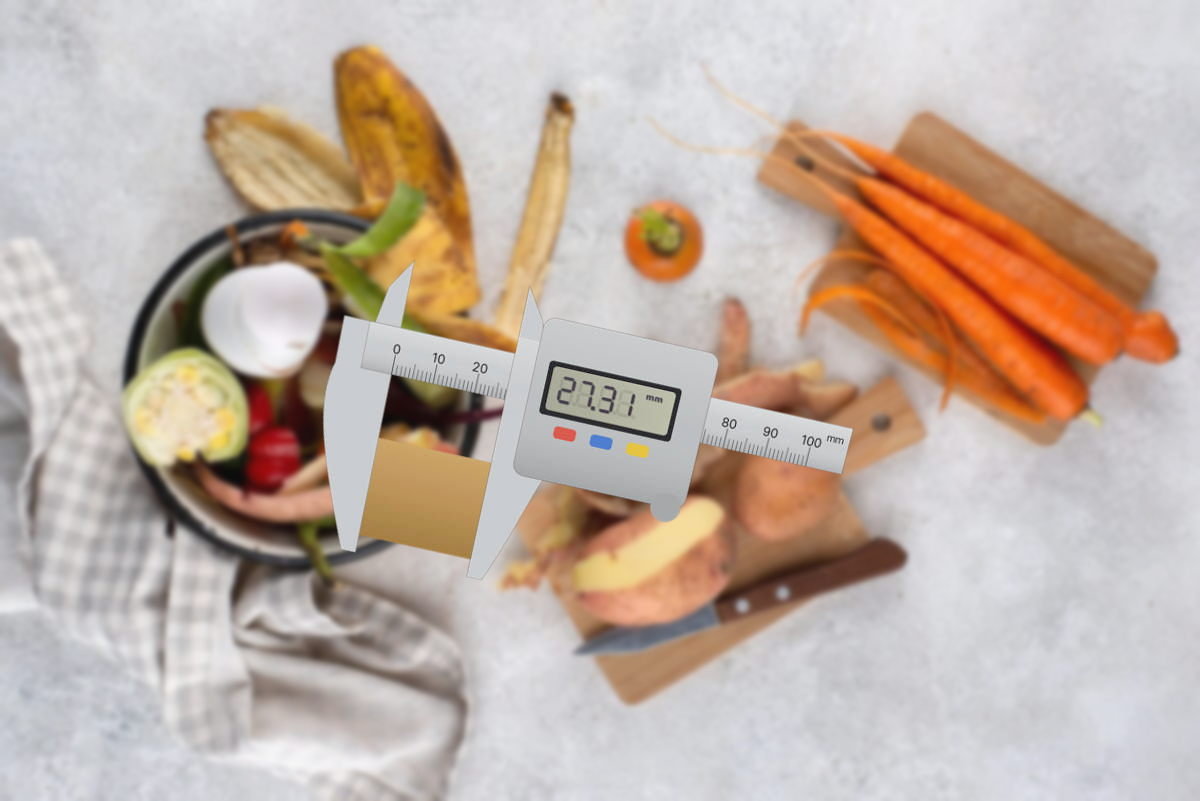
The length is {"value": 27.31, "unit": "mm"}
